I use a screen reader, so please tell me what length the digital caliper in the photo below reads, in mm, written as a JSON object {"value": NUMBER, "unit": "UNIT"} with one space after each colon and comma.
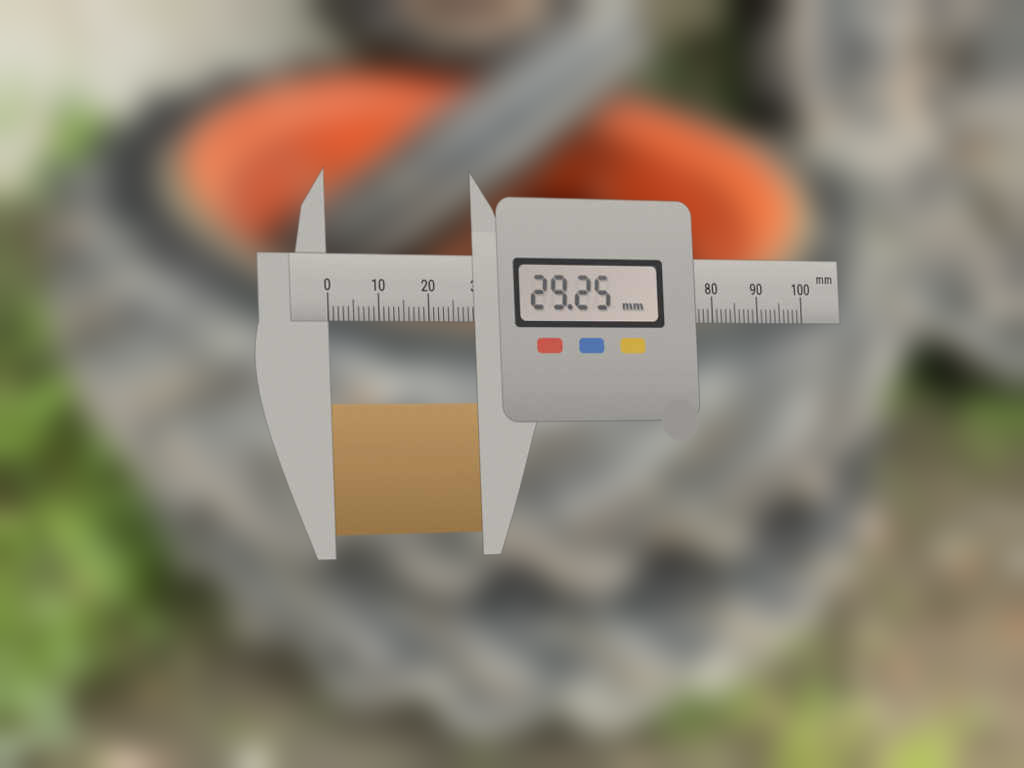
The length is {"value": 29.25, "unit": "mm"}
